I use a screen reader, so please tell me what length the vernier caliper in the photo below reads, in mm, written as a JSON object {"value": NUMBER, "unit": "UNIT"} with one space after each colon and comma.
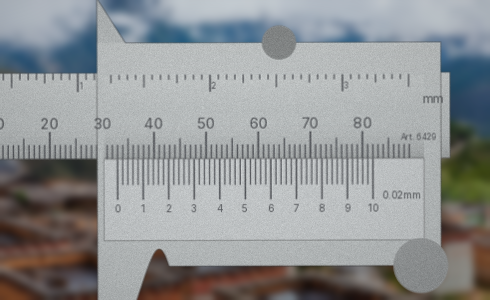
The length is {"value": 33.0, "unit": "mm"}
